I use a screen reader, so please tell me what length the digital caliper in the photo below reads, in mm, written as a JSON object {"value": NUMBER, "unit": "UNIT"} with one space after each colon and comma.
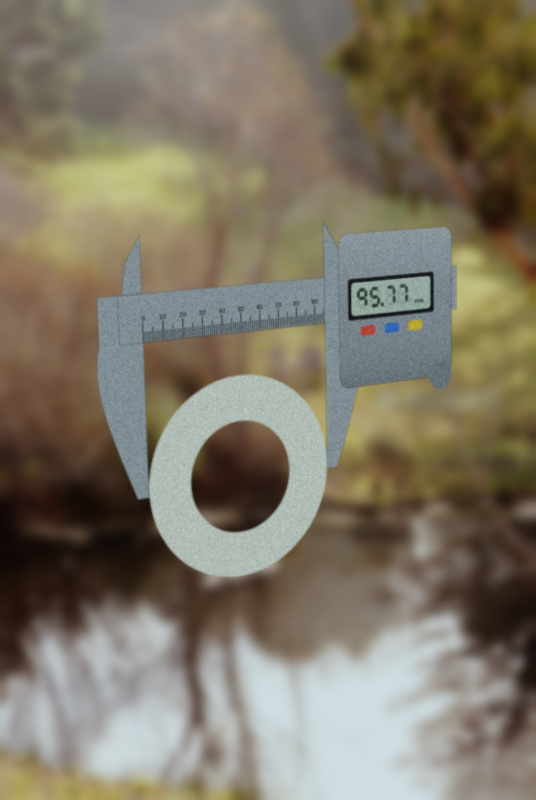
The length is {"value": 95.77, "unit": "mm"}
